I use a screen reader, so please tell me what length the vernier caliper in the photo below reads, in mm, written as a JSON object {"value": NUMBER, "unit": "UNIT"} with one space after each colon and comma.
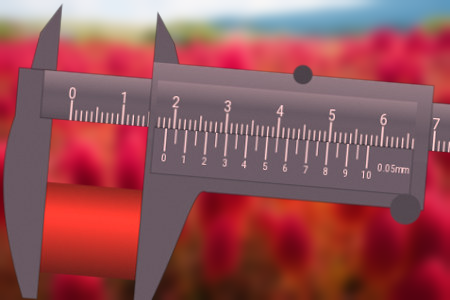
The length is {"value": 18.5, "unit": "mm"}
